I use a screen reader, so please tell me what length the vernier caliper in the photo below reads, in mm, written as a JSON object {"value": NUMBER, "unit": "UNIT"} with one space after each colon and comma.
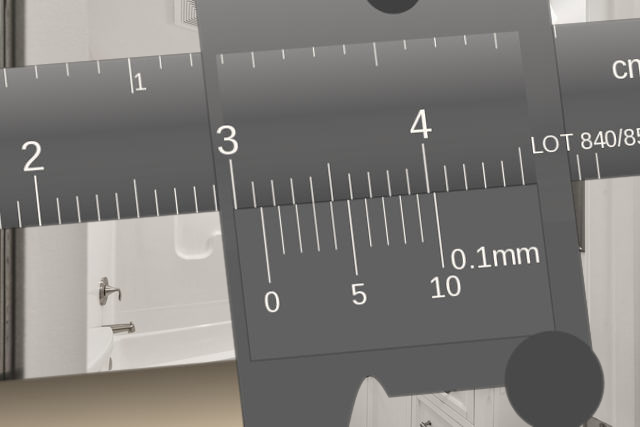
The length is {"value": 31.3, "unit": "mm"}
